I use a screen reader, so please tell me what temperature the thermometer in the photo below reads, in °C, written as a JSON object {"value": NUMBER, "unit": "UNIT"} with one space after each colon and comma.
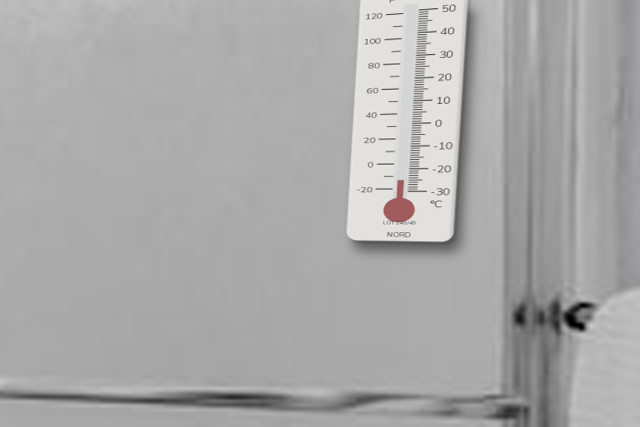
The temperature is {"value": -25, "unit": "°C"}
